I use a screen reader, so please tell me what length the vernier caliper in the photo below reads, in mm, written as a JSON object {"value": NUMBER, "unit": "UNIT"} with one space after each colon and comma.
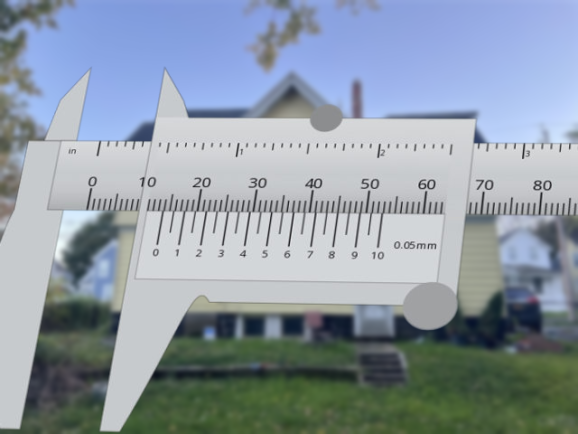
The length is {"value": 13.8, "unit": "mm"}
